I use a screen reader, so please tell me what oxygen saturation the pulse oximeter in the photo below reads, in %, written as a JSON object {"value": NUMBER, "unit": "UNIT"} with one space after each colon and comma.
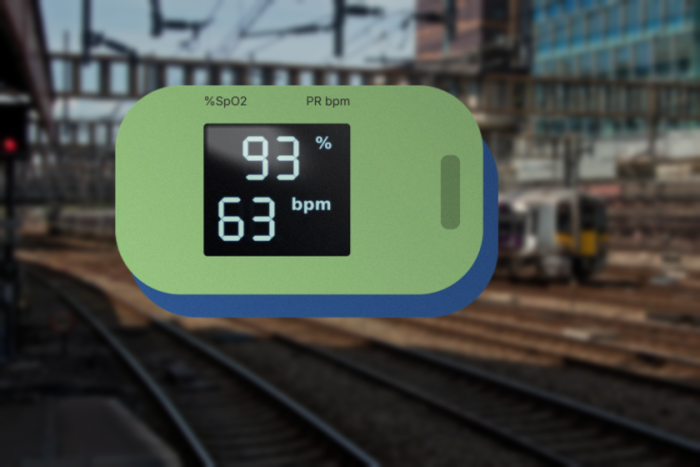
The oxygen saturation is {"value": 93, "unit": "%"}
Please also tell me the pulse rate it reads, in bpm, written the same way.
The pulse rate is {"value": 63, "unit": "bpm"}
